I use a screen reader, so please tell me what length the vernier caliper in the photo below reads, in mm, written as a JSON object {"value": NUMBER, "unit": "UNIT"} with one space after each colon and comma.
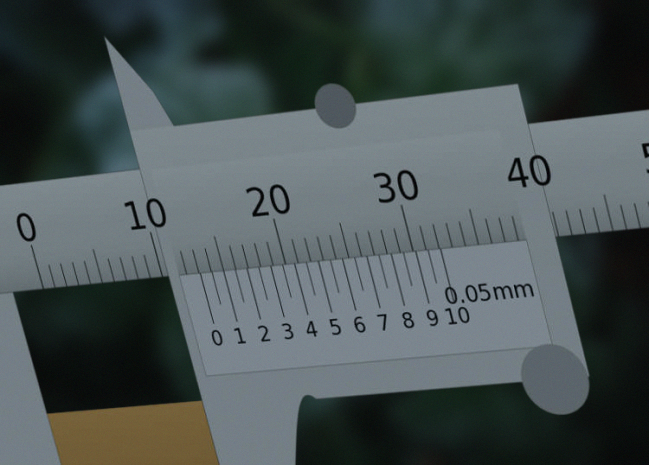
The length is {"value": 13.1, "unit": "mm"}
